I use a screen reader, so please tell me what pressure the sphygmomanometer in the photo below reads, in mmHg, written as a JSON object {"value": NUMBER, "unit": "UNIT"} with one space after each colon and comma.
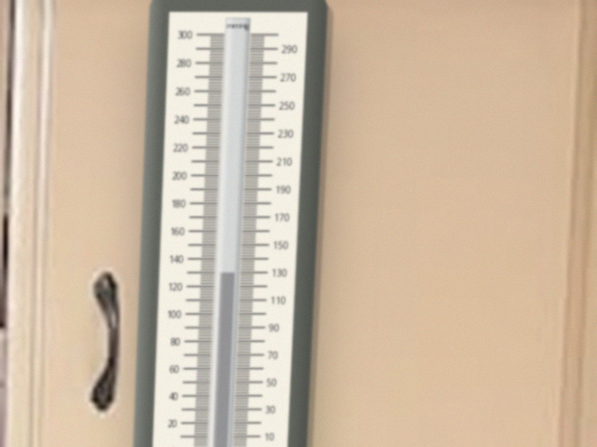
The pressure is {"value": 130, "unit": "mmHg"}
